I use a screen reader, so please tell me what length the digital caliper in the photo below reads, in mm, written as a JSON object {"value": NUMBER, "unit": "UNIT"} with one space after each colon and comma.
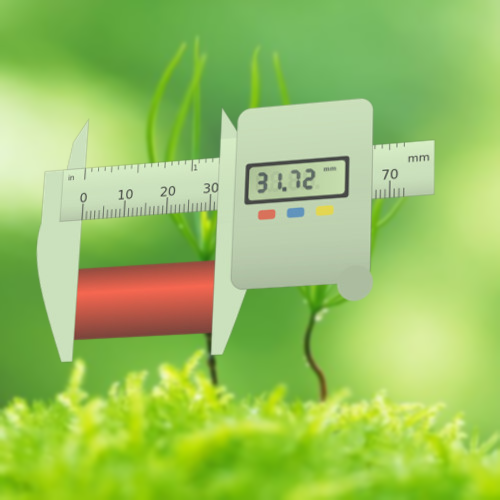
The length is {"value": 31.72, "unit": "mm"}
